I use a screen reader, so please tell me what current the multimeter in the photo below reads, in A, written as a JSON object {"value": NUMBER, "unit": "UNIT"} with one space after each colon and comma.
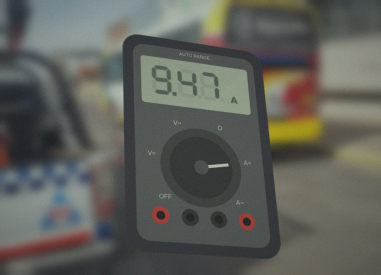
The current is {"value": 9.47, "unit": "A"}
